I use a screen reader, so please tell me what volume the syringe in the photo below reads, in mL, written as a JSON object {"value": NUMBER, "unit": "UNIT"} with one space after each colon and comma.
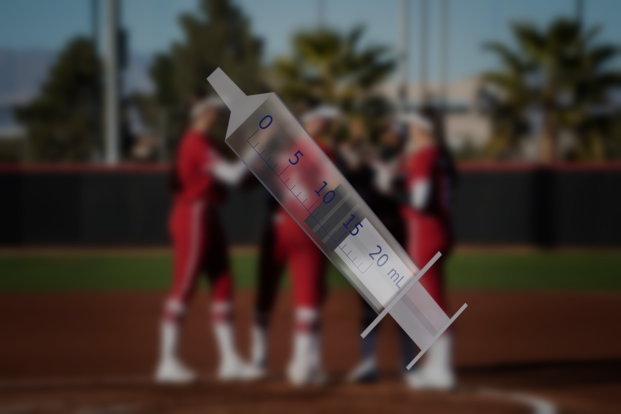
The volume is {"value": 10.5, "unit": "mL"}
